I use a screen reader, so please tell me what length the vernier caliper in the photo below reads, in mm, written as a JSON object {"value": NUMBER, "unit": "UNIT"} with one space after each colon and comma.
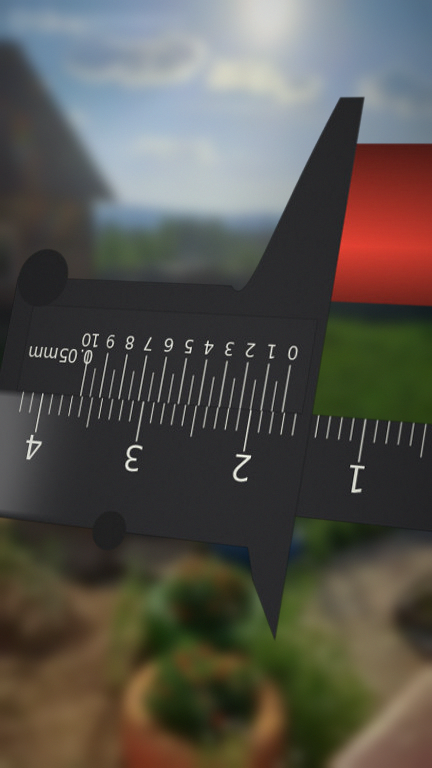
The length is {"value": 17.2, "unit": "mm"}
